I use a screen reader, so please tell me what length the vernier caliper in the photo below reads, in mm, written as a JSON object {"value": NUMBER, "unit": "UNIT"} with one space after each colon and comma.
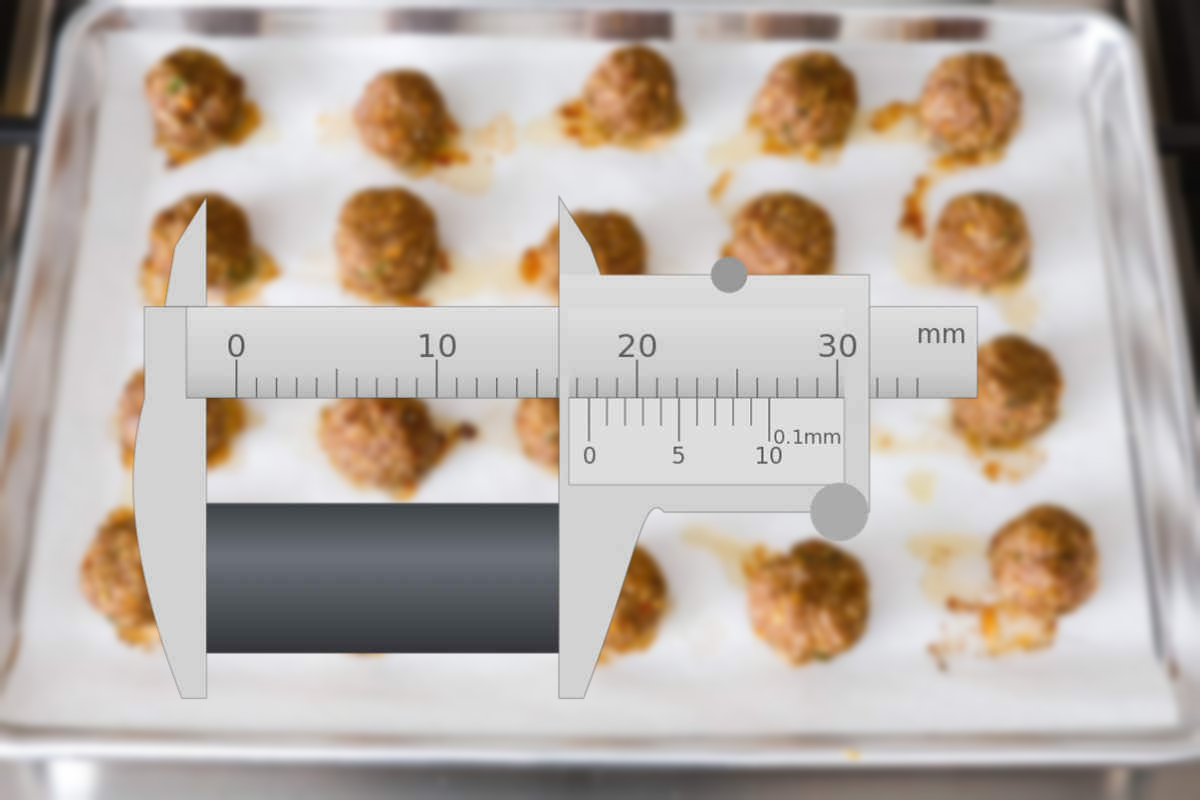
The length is {"value": 17.6, "unit": "mm"}
